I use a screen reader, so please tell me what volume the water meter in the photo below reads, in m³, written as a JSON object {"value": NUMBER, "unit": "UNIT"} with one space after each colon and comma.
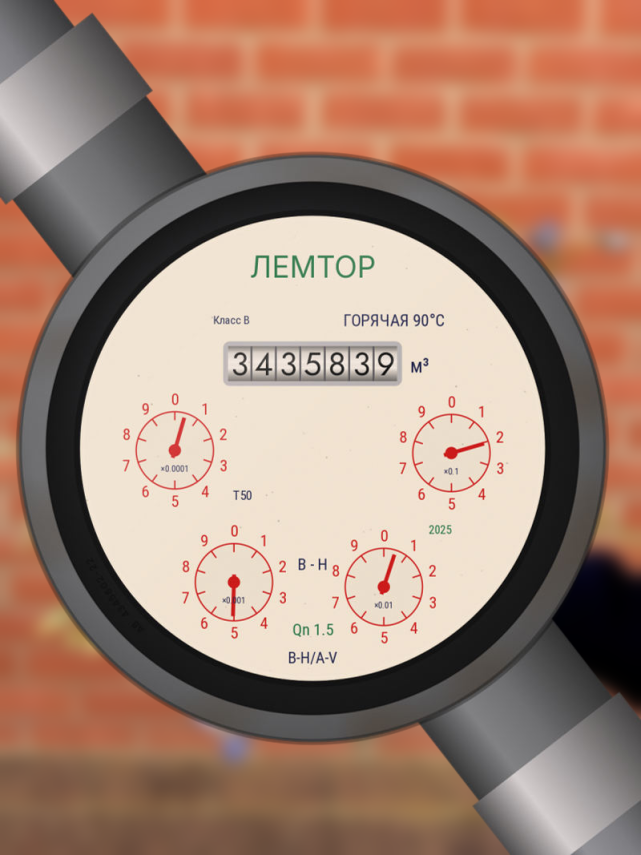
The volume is {"value": 3435839.2050, "unit": "m³"}
